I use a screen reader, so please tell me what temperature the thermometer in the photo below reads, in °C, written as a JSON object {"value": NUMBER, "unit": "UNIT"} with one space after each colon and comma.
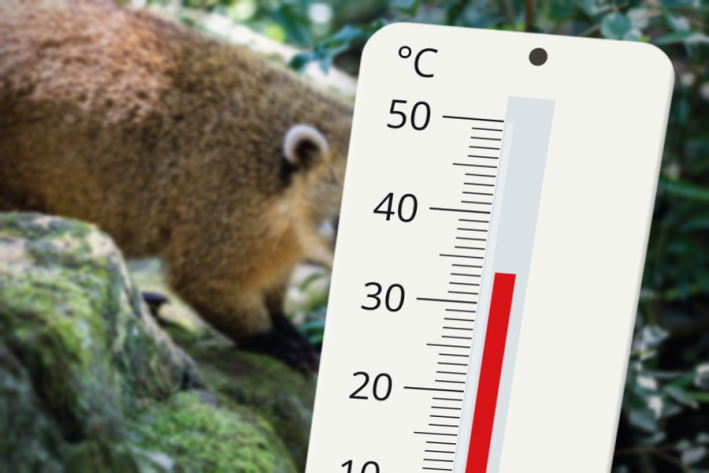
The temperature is {"value": 33.5, "unit": "°C"}
